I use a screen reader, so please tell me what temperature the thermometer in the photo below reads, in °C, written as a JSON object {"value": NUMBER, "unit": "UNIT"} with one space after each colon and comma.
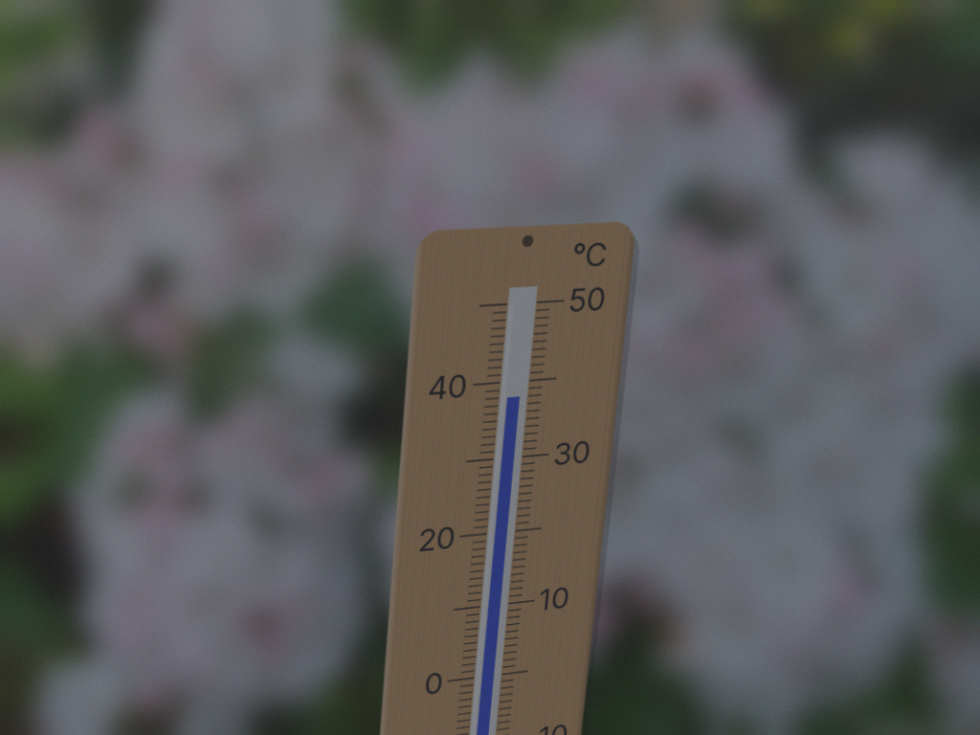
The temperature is {"value": 38, "unit": "°C"}
